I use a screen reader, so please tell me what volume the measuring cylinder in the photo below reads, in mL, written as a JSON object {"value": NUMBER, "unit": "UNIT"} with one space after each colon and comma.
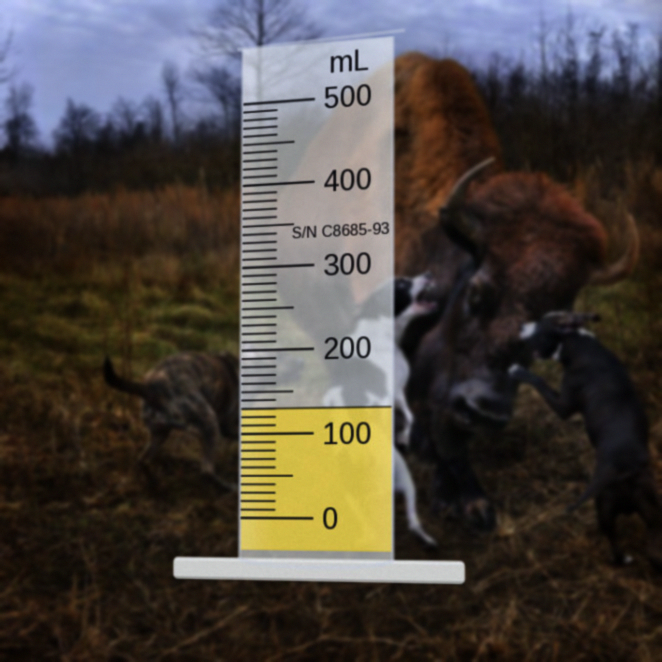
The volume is {"value": 130, "unit": "mL"}
